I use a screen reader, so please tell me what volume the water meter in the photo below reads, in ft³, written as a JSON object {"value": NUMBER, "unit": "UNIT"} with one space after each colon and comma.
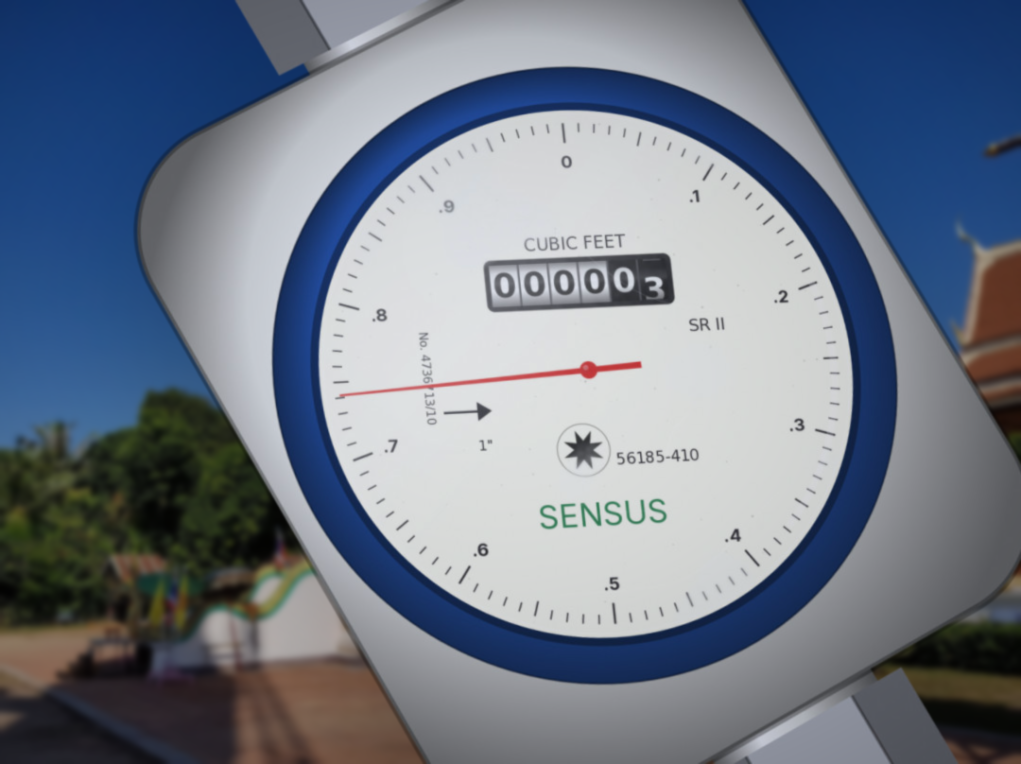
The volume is {"value": 2.74, "unit": "ft³"}
